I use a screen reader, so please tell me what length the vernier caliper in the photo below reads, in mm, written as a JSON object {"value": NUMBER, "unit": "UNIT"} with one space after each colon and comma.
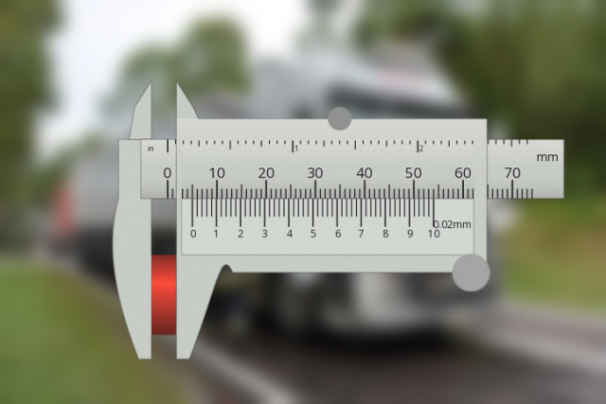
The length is {"value": 5.0, "unit": "mm"}
